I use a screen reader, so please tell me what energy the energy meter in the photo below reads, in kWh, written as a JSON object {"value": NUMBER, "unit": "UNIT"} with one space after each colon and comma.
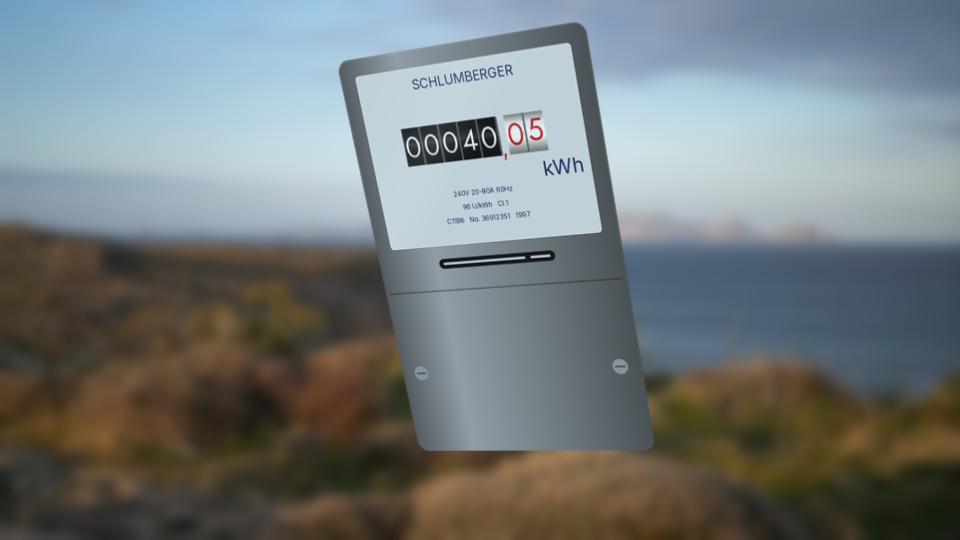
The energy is {"value": 40.05, "unit": "kWh"}
